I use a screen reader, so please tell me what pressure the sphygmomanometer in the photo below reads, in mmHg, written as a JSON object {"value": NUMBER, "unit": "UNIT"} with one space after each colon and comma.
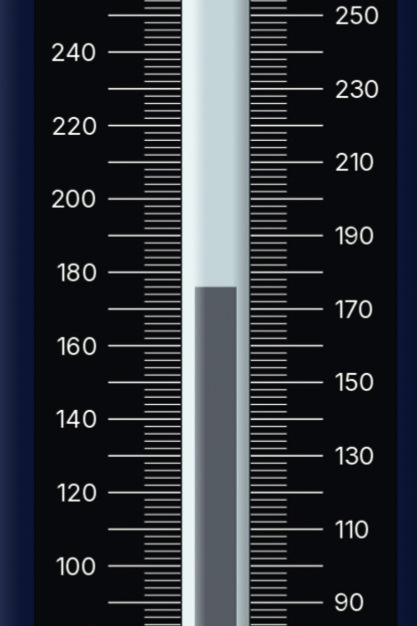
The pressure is {"value": 176, "unit": "mmHg"}
